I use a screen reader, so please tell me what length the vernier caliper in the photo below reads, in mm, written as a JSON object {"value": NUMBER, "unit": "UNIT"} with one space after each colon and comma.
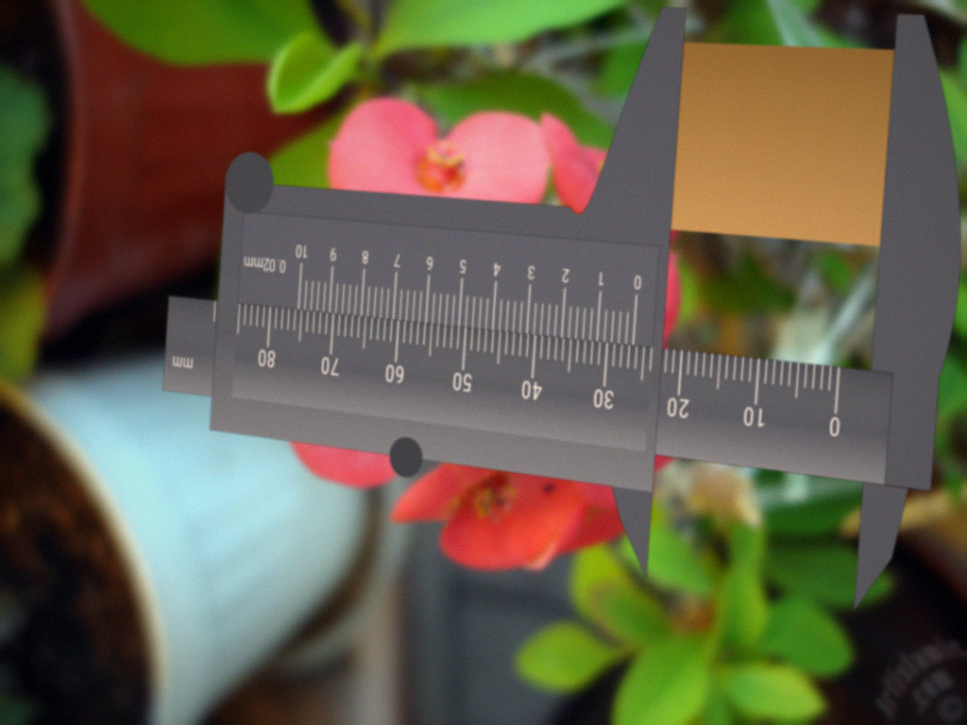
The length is {"value": 26.5, "unit": "mm"}
